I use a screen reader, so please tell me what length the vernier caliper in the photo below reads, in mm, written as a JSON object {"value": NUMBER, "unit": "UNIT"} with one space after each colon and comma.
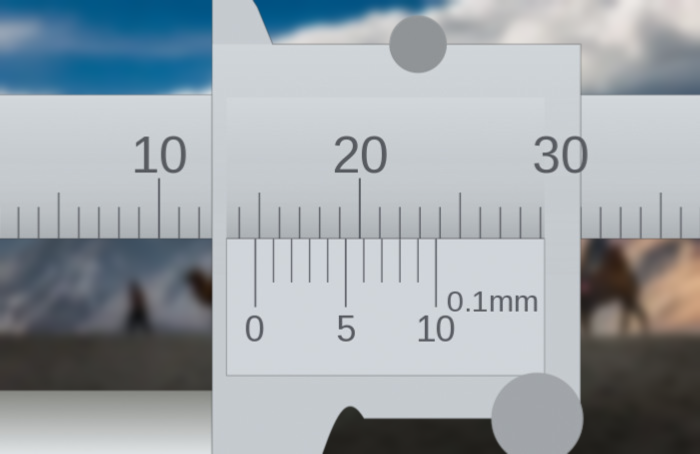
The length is {"value": 14.8, "unit": "mm"}
